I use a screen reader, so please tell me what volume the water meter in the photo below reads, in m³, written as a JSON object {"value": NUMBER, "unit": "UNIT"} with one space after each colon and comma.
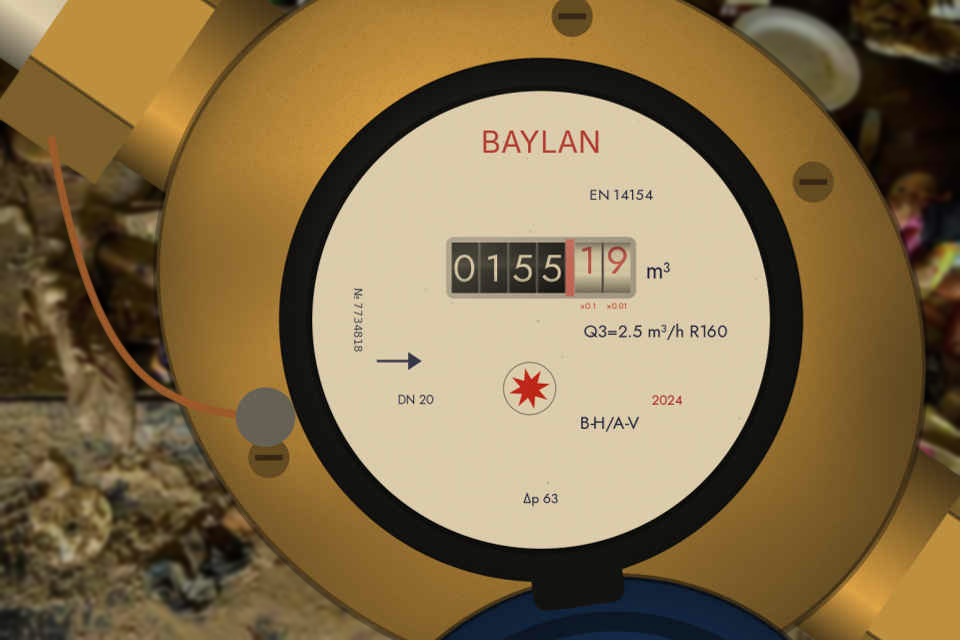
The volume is {"value": 155.19, "unit": "m³"}
